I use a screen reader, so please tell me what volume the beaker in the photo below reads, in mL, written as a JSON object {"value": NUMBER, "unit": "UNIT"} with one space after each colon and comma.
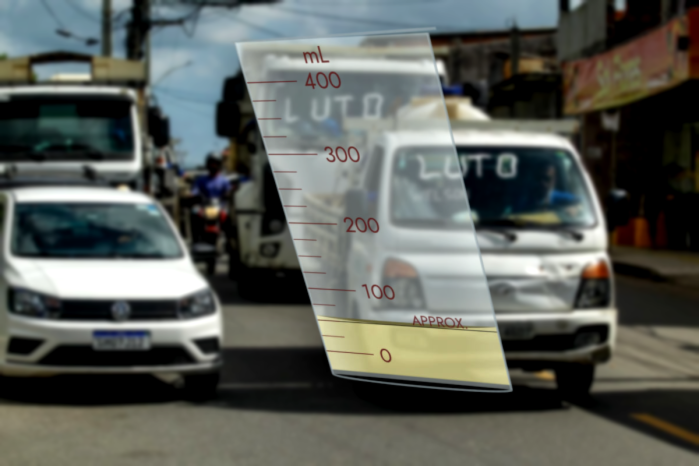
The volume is {"value": 50, "unit": "mL"}
